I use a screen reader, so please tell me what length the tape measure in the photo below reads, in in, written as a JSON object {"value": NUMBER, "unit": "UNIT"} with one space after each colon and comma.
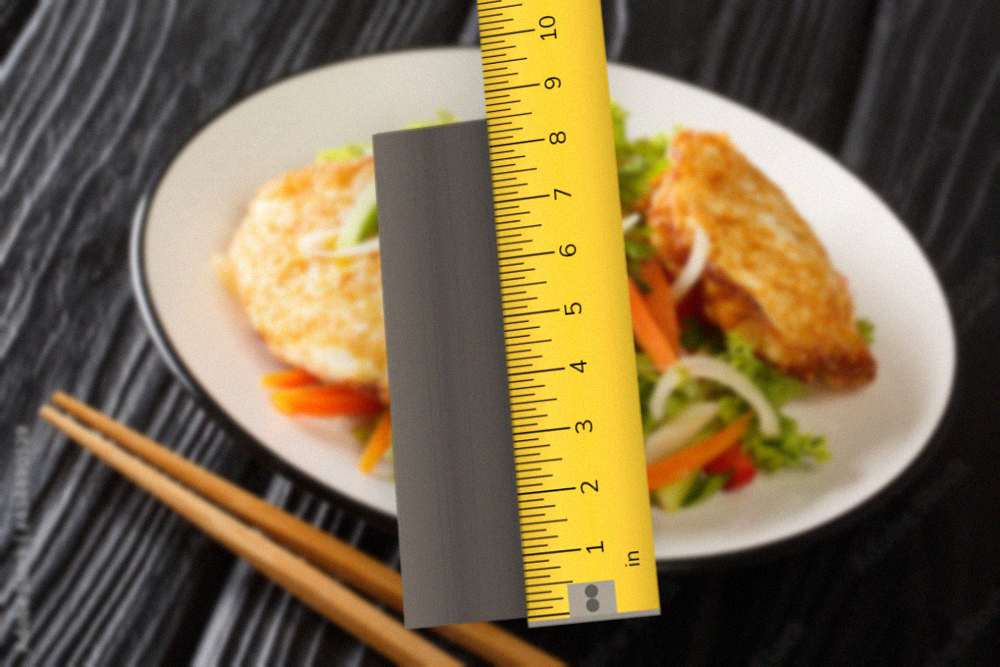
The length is {"value": 8.5, "unit": "in"}
